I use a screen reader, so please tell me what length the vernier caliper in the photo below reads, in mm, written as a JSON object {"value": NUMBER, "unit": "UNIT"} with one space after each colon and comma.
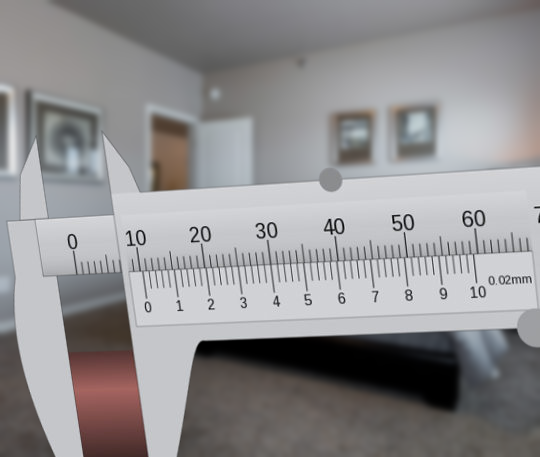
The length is {"value": 10.4, "unit": "mm"}
